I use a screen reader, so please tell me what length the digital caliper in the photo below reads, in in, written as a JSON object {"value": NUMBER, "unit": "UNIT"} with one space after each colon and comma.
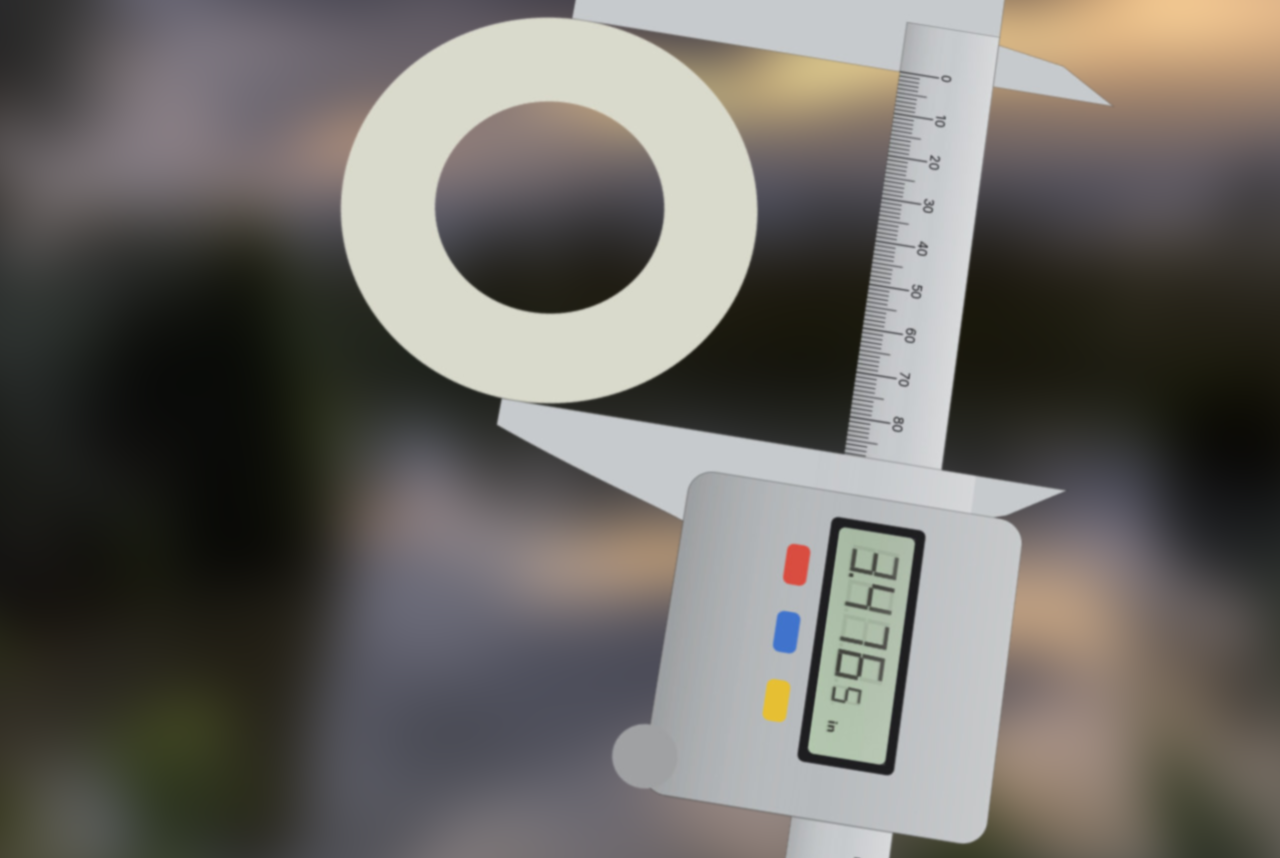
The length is {"value": 3.4765, "unit": "in"}
